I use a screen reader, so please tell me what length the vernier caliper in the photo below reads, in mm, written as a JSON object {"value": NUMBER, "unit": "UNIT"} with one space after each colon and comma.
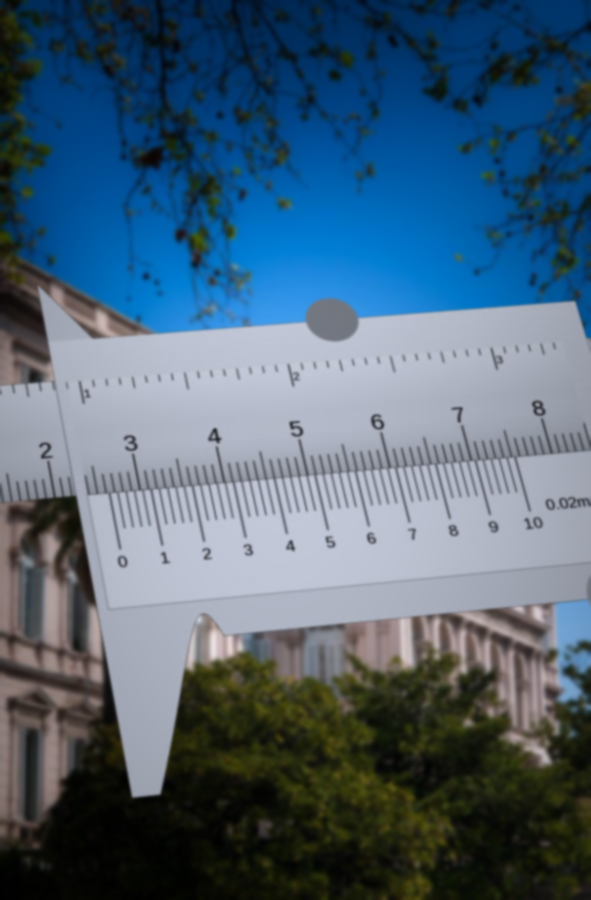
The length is {"value": 26.4, "unit": "mm"}
